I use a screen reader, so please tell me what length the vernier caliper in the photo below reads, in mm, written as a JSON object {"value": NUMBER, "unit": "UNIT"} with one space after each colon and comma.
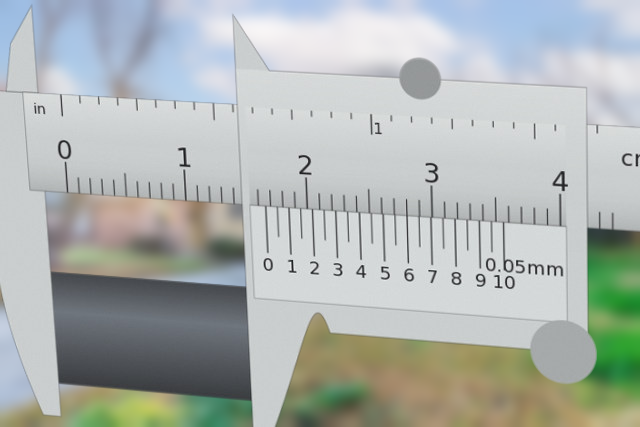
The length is {"value": 16.6, "unit": "mm"}
